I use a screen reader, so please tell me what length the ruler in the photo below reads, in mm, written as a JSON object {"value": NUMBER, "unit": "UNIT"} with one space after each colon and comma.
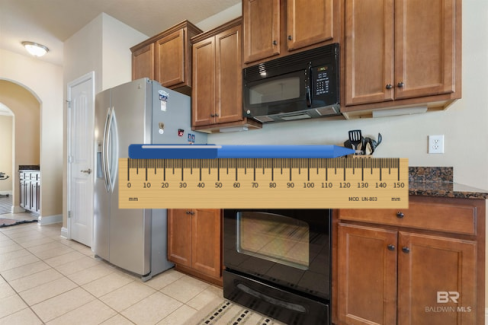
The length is {"value": 130, "unit": "mm"}
